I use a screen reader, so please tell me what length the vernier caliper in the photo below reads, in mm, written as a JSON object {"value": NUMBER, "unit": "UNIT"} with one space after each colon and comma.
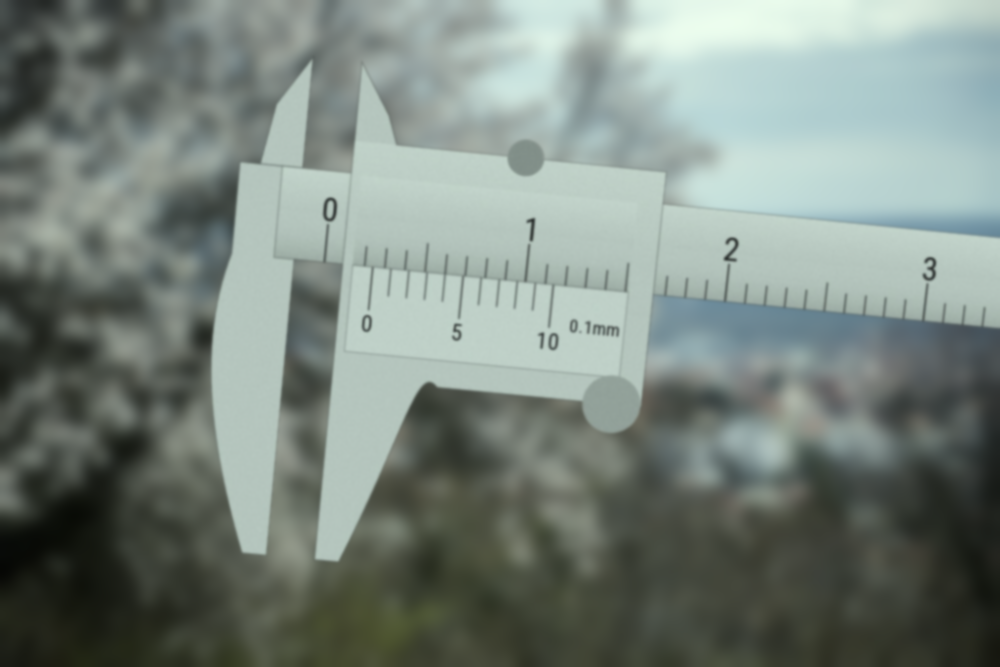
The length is {"value": 2.4, "unit": "mm"}
